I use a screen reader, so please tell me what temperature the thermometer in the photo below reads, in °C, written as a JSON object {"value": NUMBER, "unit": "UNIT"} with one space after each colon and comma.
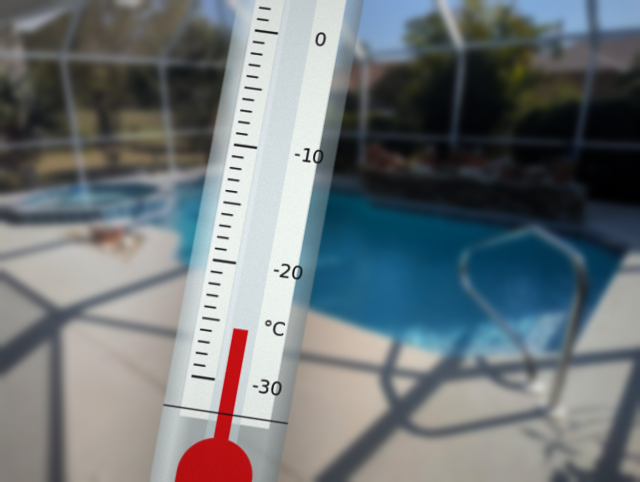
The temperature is {"value": -25.5, "unit": "°C"}
